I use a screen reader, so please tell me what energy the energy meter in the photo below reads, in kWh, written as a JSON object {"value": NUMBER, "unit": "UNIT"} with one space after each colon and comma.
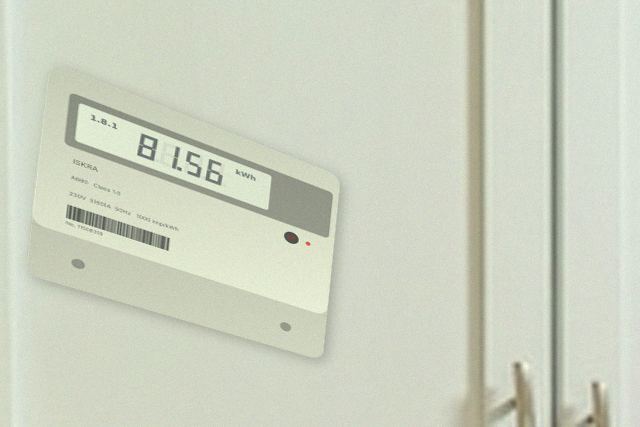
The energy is {"value": 81.56, "unit": "kWh"}
